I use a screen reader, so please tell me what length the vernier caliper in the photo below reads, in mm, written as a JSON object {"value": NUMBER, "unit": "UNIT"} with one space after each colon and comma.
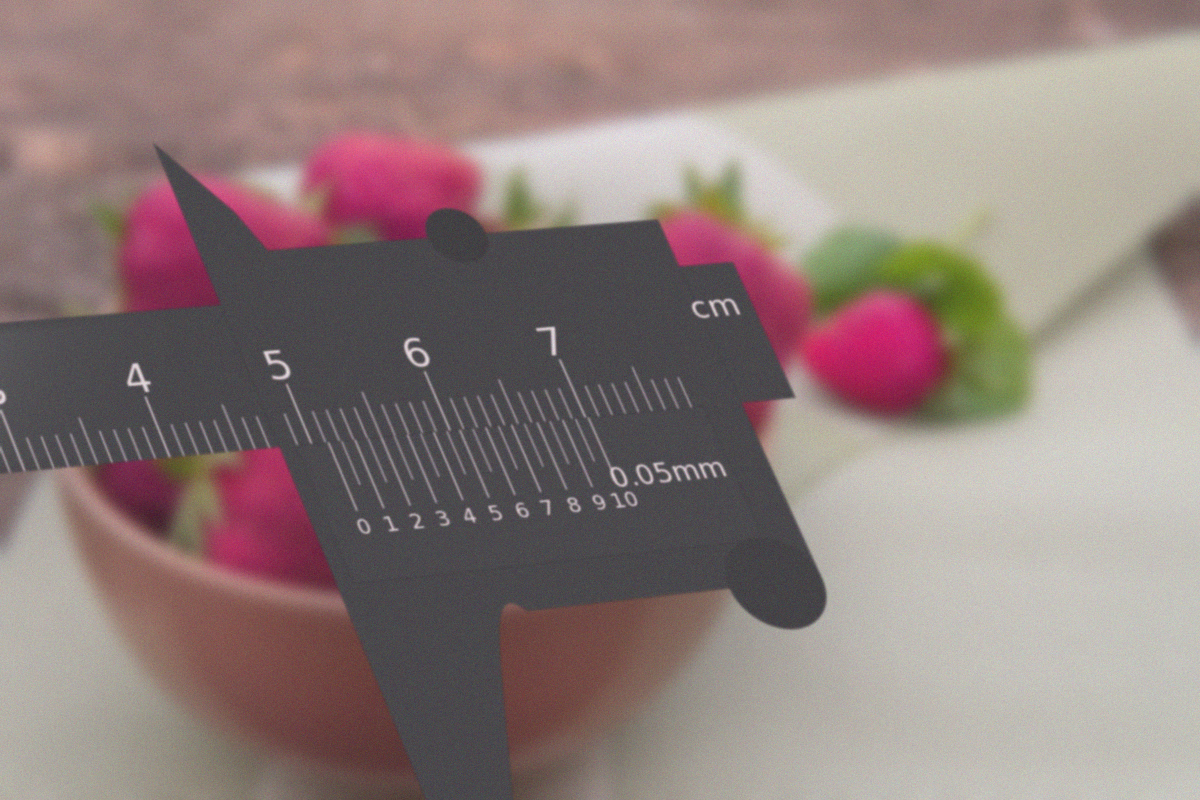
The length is {"value": 51.2, "unit": "mm"}
